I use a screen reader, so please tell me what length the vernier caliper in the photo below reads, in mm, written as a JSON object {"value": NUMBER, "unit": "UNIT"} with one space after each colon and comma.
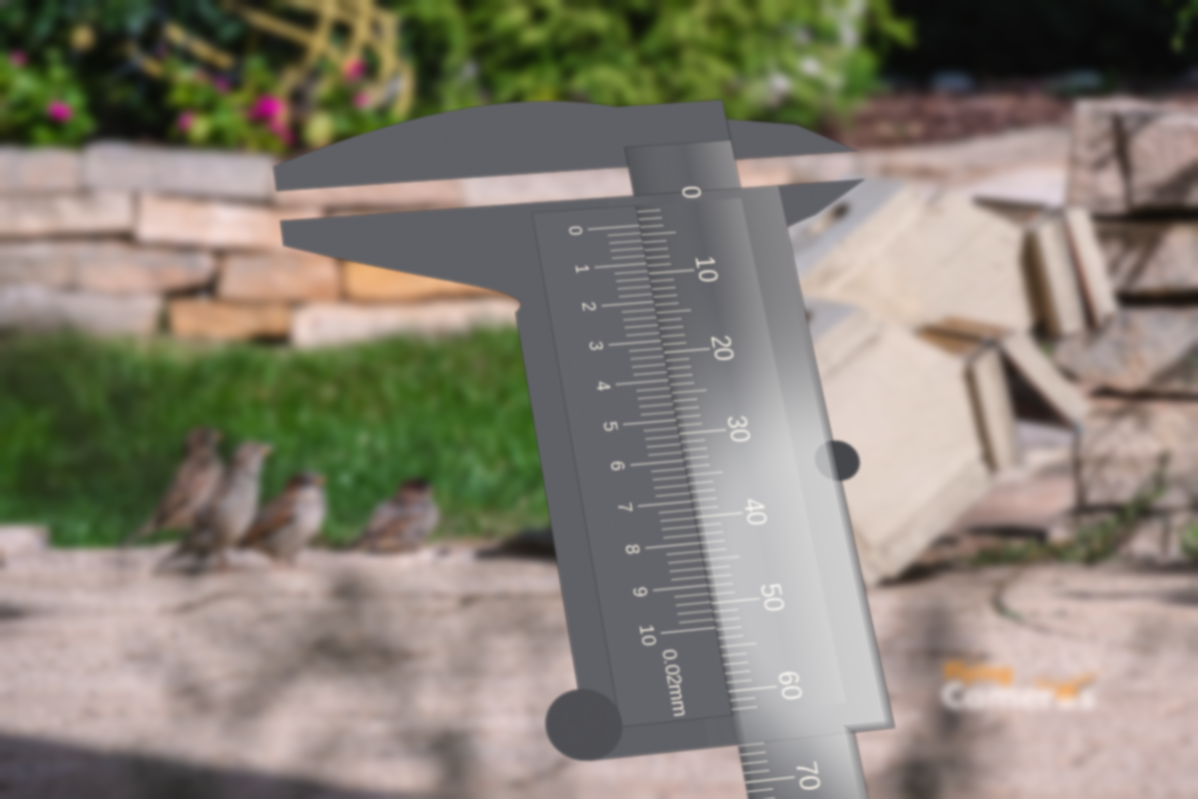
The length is {"value": 3.8, "unit": "mm"}
